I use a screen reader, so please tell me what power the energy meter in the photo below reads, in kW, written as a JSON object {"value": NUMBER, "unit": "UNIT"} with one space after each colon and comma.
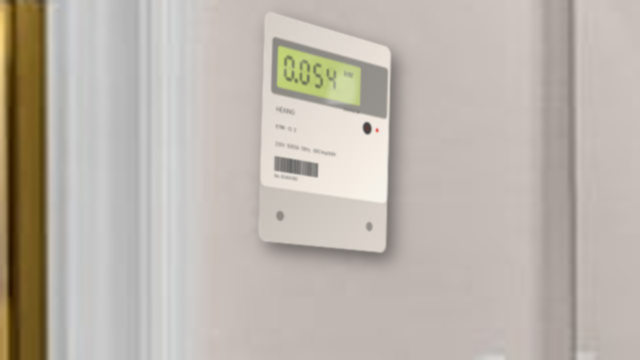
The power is {"value": 0.054, "unit": "kW"}
